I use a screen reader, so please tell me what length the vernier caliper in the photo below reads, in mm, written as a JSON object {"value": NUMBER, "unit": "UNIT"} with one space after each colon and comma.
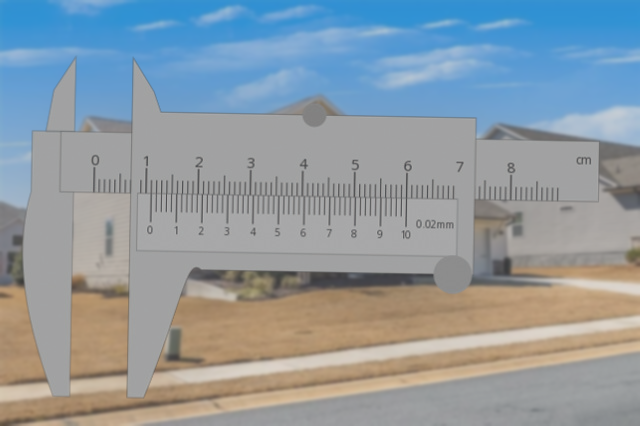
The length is {"value": 11.0, "unit": "mm"}
